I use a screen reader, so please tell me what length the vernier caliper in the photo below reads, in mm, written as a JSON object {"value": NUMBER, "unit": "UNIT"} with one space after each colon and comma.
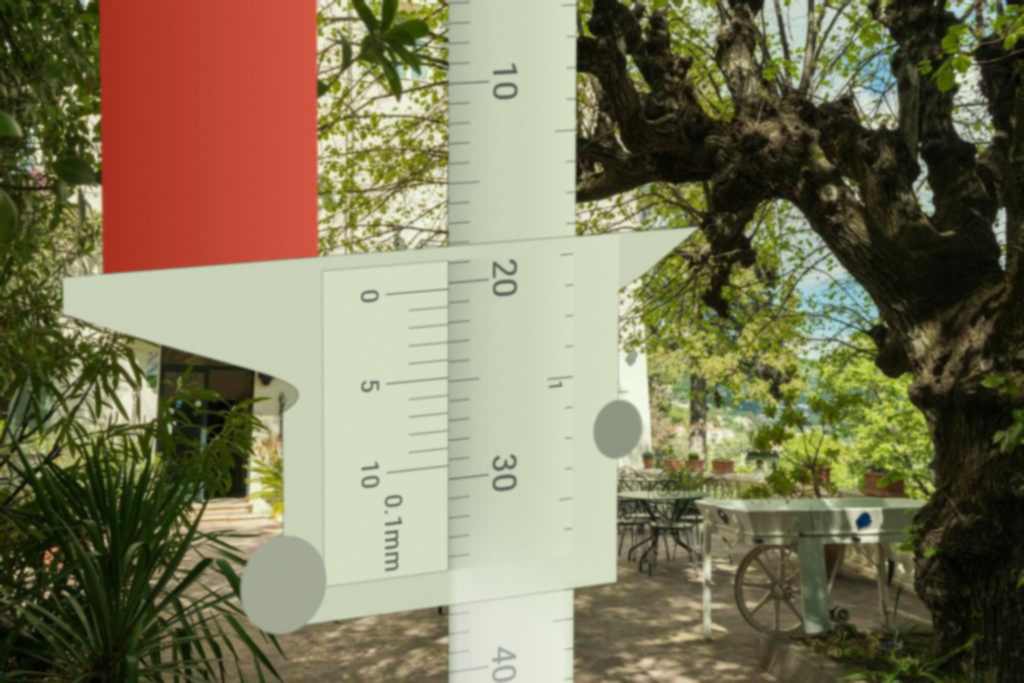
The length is {"value": 20.3, "unit": "mm"}
